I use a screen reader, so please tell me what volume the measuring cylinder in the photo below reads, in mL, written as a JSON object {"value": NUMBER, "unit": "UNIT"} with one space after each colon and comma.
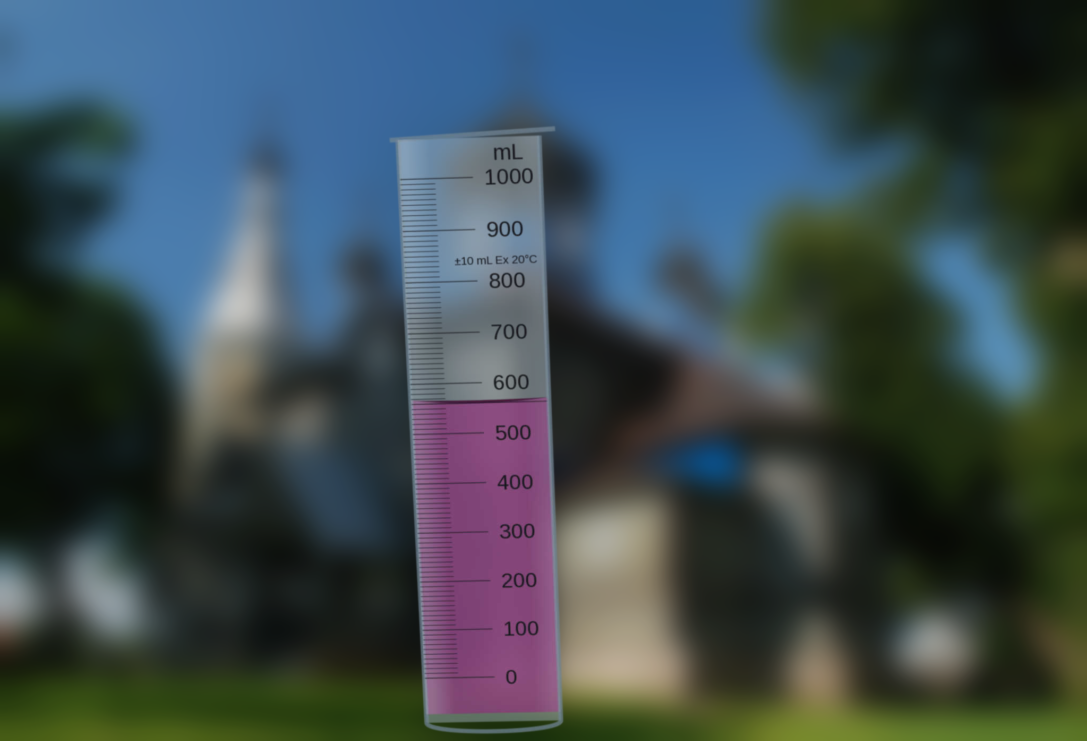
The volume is {"value": 560, "unit": "mL"}
